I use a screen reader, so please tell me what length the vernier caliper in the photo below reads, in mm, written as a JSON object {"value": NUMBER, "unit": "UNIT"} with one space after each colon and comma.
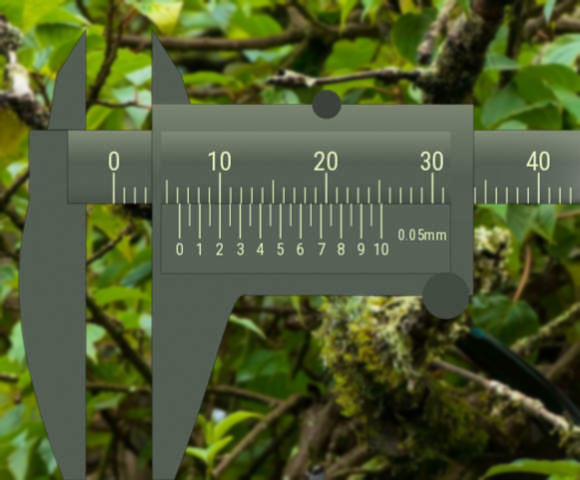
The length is {"value": 6.2, "unit": "mm"}
